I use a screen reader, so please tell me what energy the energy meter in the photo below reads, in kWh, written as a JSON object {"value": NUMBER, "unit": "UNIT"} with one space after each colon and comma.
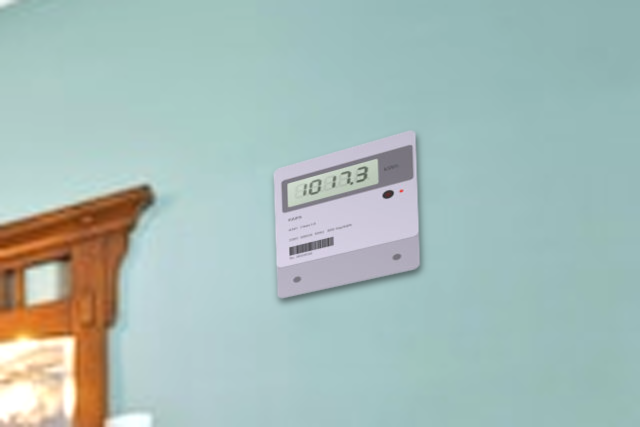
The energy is {"value": 1017.3, "unit": "kWh"}
